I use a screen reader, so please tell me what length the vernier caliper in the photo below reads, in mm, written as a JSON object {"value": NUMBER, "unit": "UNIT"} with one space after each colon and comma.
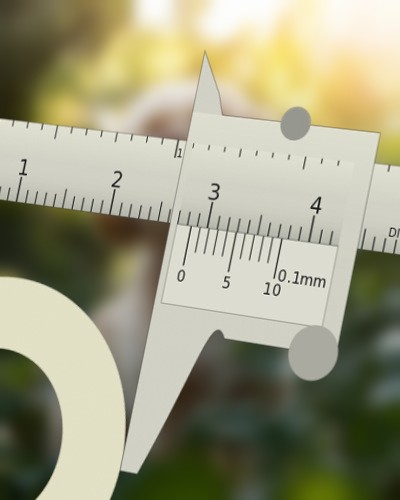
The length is {"value": 28.4, "unit": "mm"}
